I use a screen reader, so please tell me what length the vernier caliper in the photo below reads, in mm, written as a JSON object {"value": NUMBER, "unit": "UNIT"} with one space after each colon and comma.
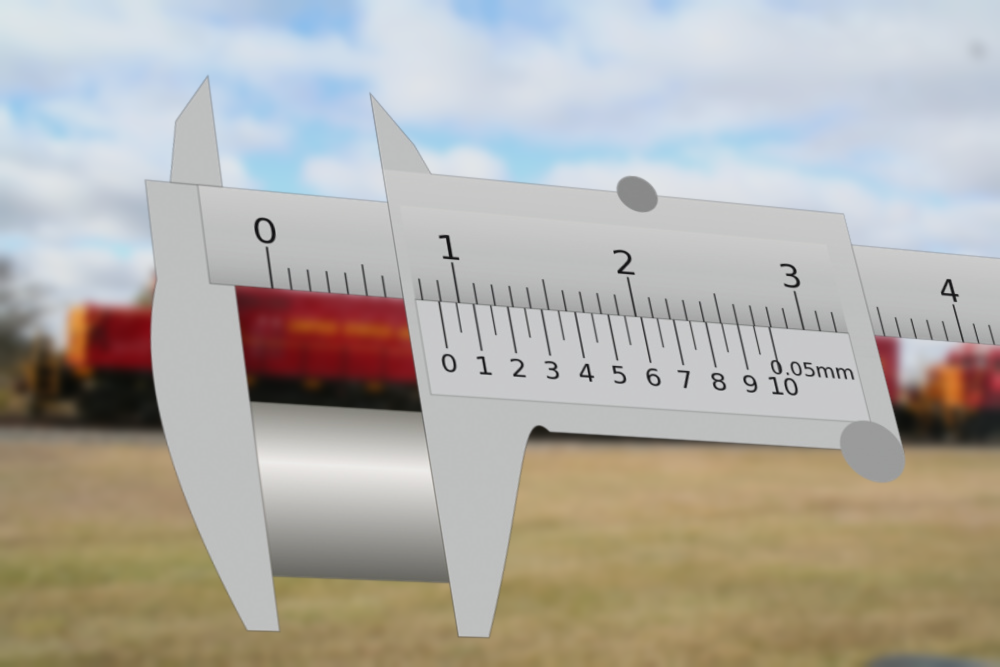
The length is {"value": 8.9, "unit": "mm"}
